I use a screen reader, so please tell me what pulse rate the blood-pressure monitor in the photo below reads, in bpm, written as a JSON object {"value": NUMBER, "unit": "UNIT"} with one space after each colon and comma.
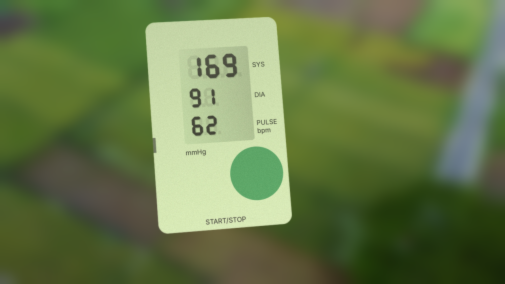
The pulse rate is {"value": 62, "unit": "bpm"}
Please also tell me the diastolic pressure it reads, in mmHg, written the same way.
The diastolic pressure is {"value": 91, "unit": "mmHg"}
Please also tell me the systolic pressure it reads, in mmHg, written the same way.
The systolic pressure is {"value": 169, "unit": "mmHg"}
